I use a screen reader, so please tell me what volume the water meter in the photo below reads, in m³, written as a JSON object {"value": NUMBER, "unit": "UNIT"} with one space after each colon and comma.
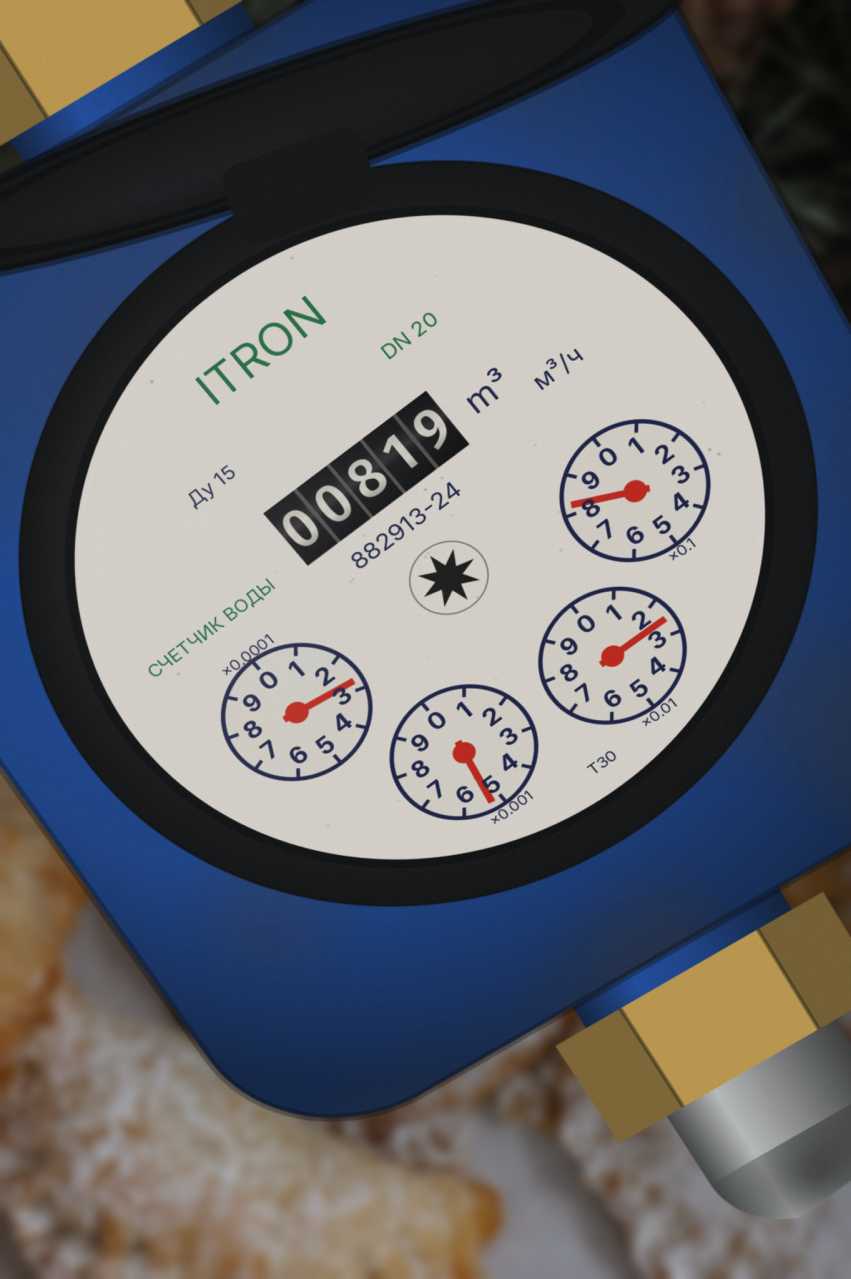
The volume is {"value": 819.8252, "unit": "m³"}
